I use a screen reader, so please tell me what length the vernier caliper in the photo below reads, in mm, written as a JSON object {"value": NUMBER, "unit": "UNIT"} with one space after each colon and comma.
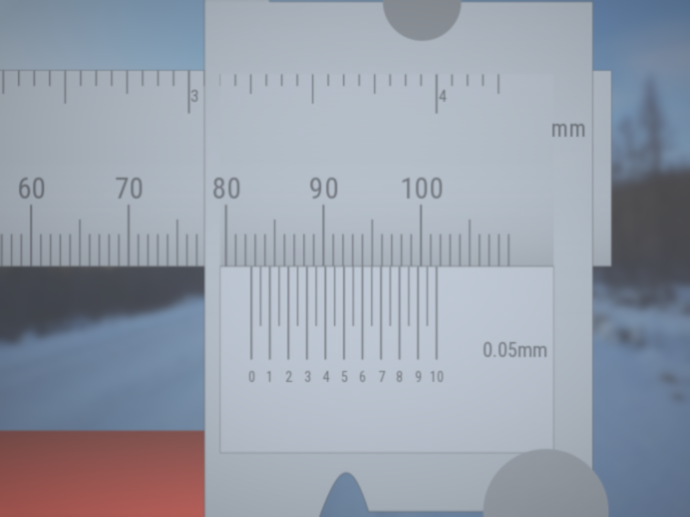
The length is {"value": 82.6, "unit": "mm"}
